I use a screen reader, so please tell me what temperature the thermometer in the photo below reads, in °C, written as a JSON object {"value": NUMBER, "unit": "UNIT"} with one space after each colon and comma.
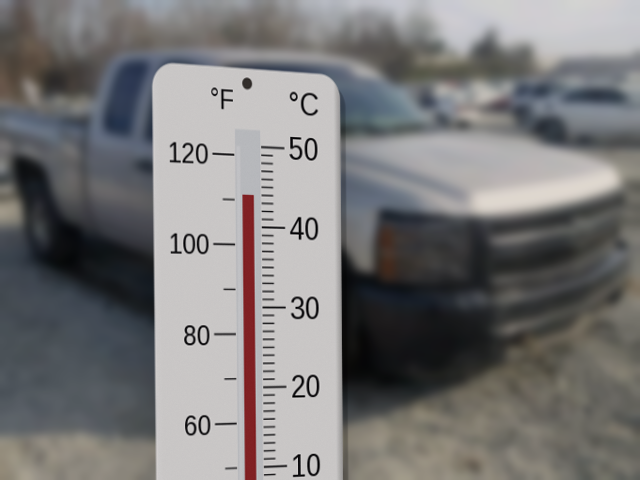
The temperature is {"value": 44, "unit": "°C"}
